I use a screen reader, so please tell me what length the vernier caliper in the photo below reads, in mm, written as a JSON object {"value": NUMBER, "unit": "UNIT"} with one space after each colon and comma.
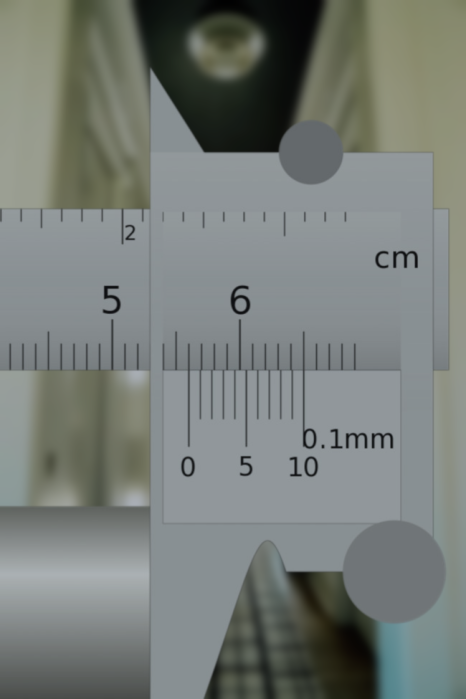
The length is {"value": 56.0, "unit": "mm"}
